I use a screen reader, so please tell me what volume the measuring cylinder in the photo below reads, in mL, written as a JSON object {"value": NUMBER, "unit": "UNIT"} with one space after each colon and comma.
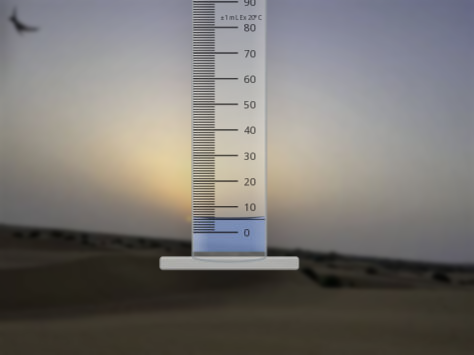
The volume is {"value": 5, "unit": "mL"}
